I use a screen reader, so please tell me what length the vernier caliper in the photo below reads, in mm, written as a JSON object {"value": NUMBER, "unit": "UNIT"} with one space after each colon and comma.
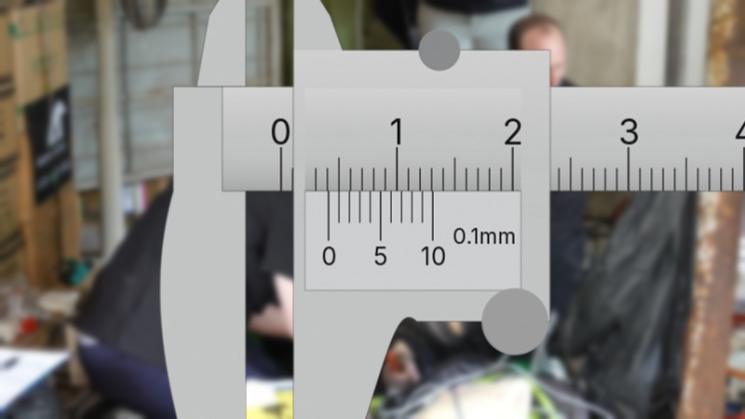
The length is {"value": 4.1, "unit": "mm"}
